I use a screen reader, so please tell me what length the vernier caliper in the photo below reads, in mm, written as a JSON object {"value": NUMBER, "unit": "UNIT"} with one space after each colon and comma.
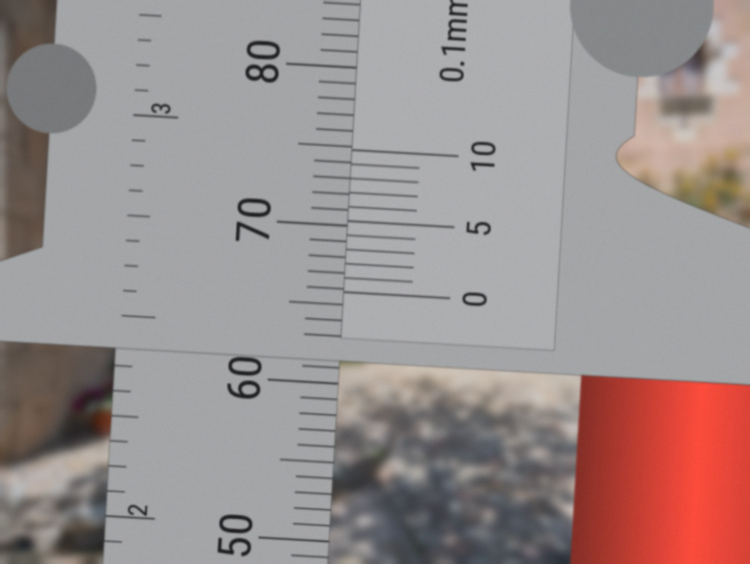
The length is {"value": 65.8, "unit": "mm"}
